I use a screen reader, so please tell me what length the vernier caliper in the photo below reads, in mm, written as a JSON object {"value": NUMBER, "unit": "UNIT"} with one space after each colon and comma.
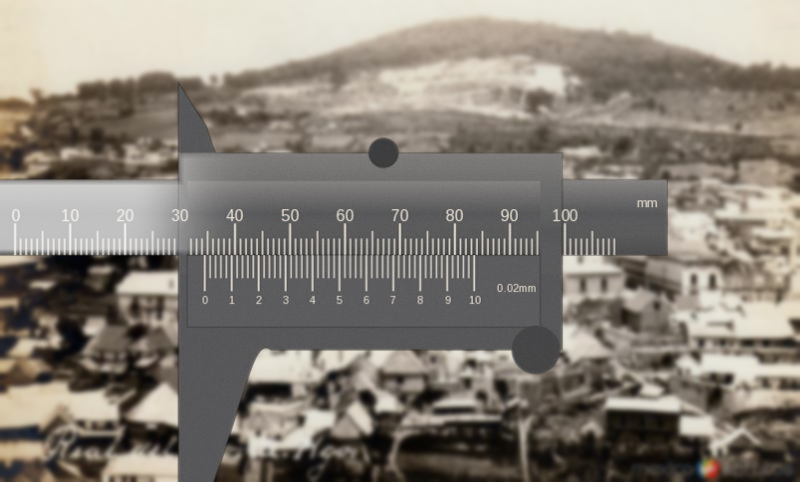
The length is {"value": 34.5, "unit": "mm"}
